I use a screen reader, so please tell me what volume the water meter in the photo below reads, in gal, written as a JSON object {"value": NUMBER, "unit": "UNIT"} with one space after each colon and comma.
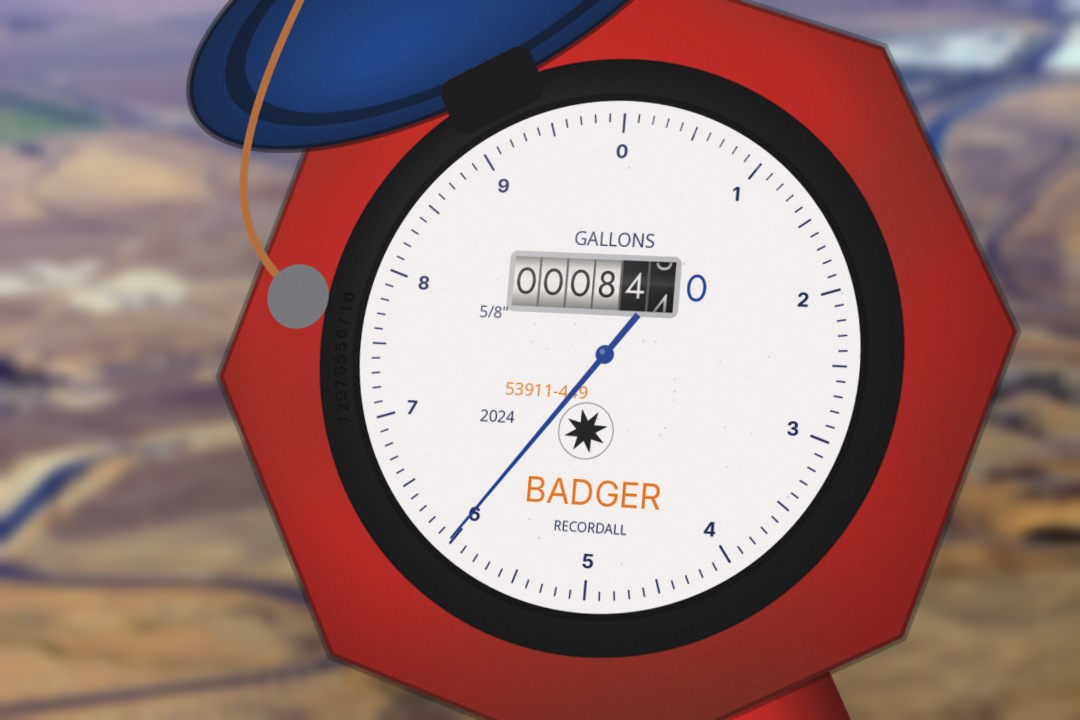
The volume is {"value": 8436.0, "unit": "gal"}
